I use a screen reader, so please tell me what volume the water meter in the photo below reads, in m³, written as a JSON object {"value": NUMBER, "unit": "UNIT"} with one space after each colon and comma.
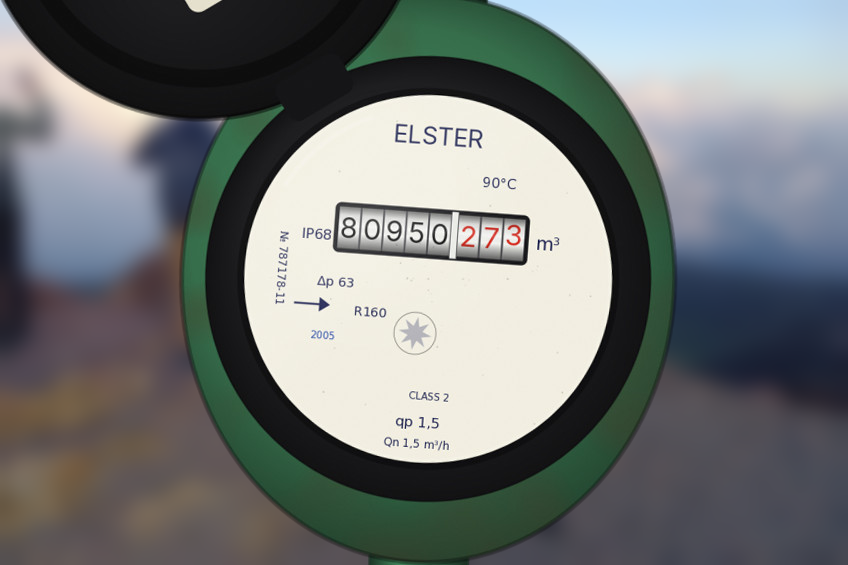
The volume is {"value": 80950.273, "unit": "m³"}
